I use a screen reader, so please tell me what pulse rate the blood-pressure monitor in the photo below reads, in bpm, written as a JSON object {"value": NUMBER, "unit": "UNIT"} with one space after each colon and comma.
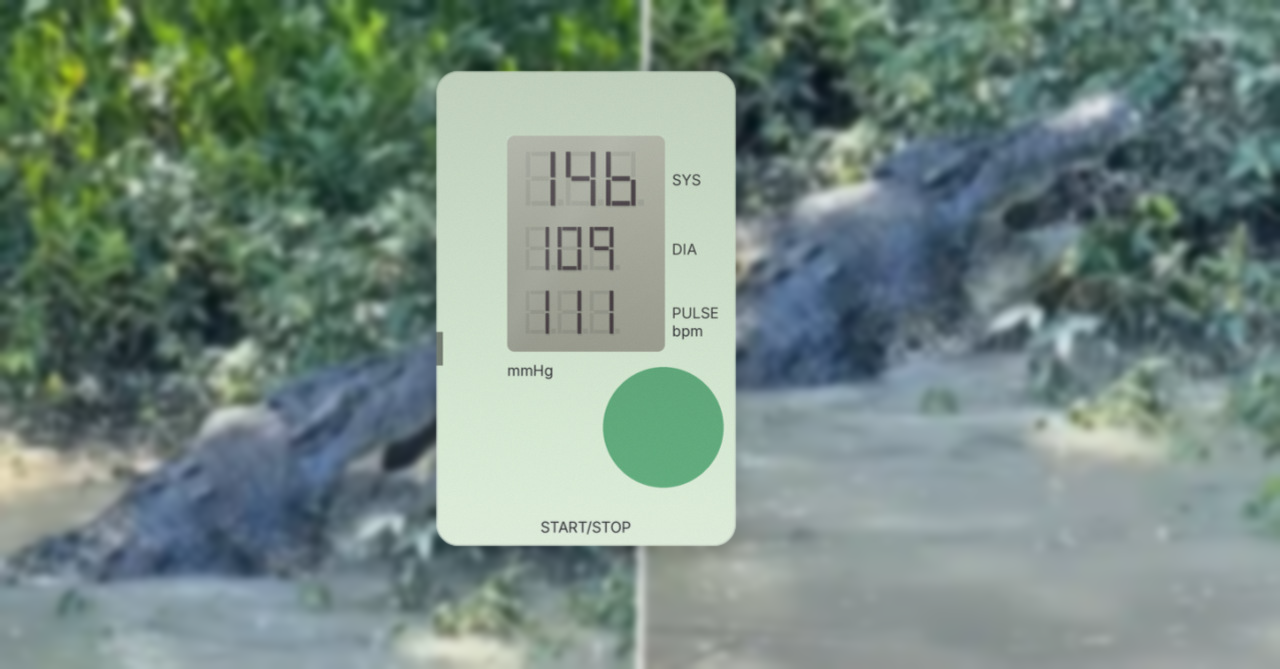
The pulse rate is {"value": 111, "unit": "bpm"}
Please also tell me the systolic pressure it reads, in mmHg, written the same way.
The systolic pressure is {"value": 146, "unit": "mmHg"}
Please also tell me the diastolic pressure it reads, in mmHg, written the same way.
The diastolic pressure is {"value": 109, "unit": "mmHg"}
